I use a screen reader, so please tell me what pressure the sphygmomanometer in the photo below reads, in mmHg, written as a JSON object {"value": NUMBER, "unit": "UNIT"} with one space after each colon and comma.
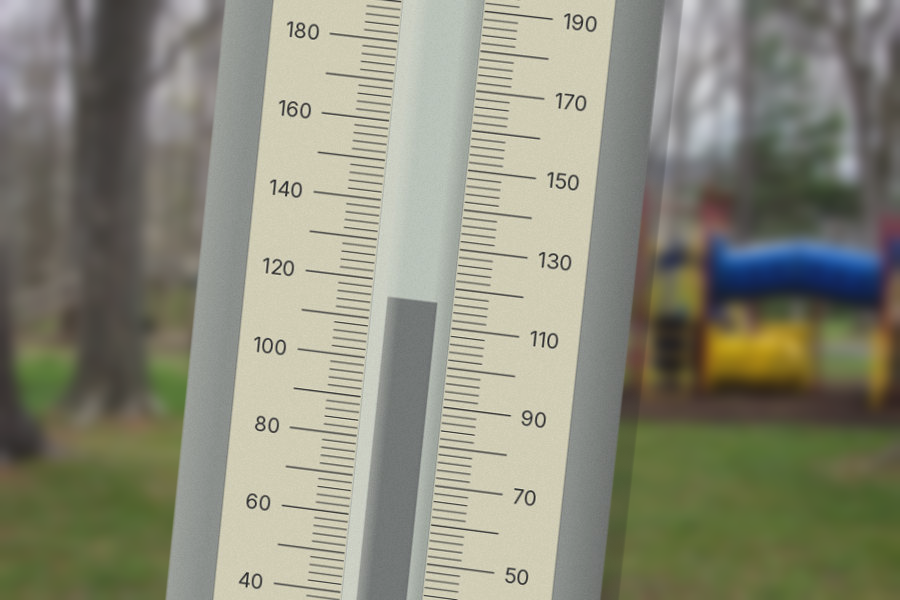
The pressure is {"value": 116, "unit": "mmHg"}
